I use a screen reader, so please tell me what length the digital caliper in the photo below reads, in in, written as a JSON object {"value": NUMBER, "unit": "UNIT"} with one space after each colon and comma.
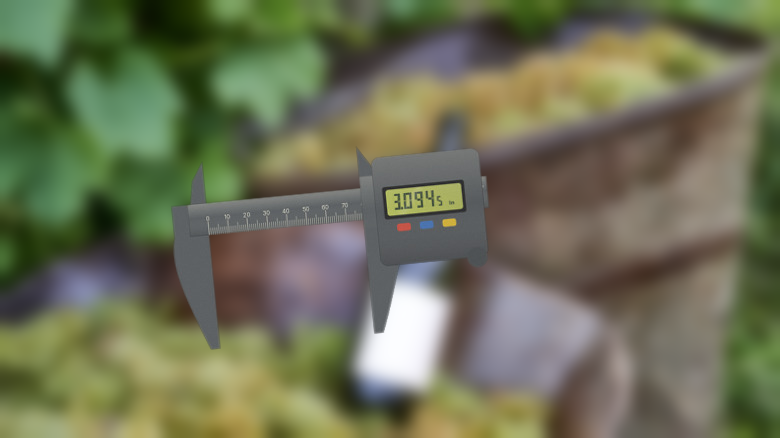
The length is {"value": 3.0945, "unit": "in"}
